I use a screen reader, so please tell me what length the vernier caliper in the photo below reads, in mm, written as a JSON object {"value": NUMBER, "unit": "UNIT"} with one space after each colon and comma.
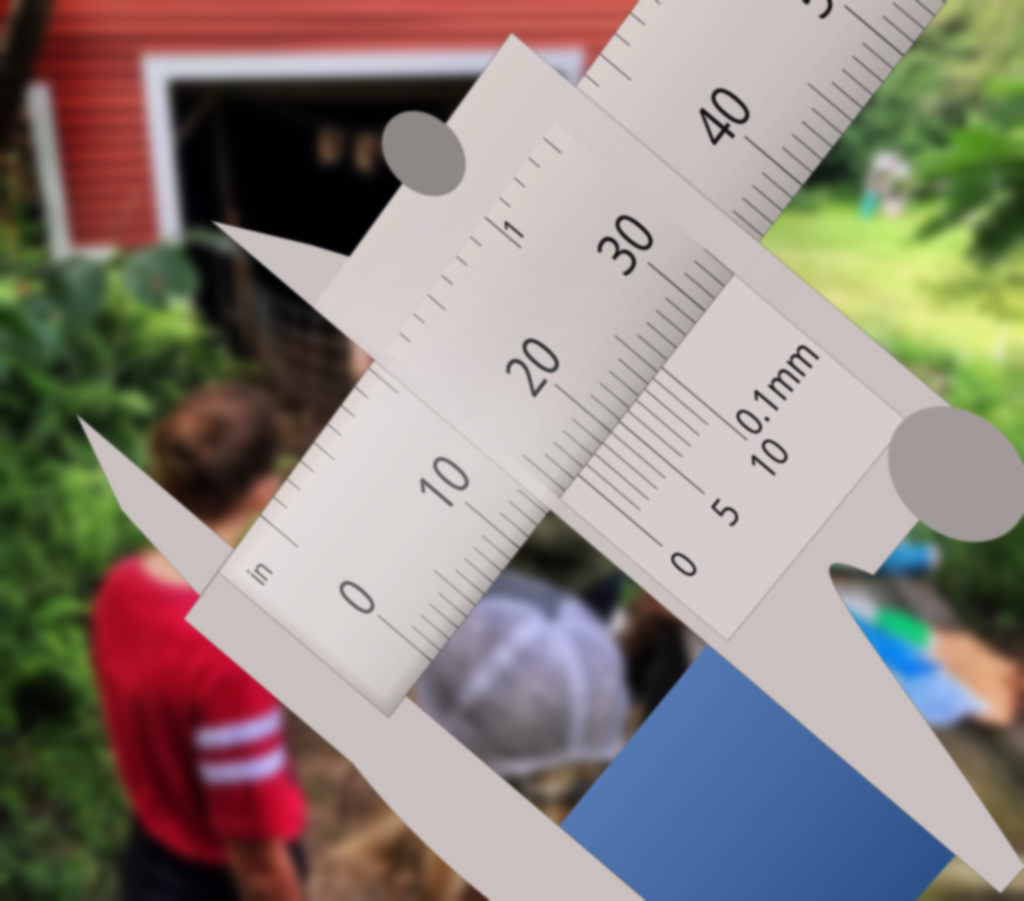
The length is {"value": 16.4, "unit": "mm"}
